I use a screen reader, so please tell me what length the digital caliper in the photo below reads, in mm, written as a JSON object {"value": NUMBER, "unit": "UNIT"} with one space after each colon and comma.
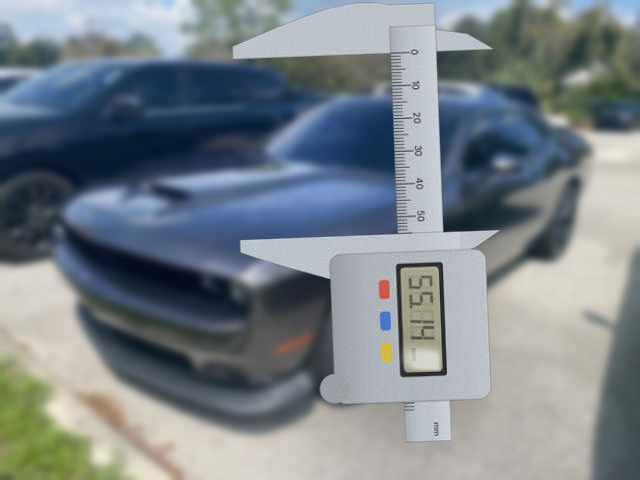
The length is {"value": 55.14, "unit": "mm"}
